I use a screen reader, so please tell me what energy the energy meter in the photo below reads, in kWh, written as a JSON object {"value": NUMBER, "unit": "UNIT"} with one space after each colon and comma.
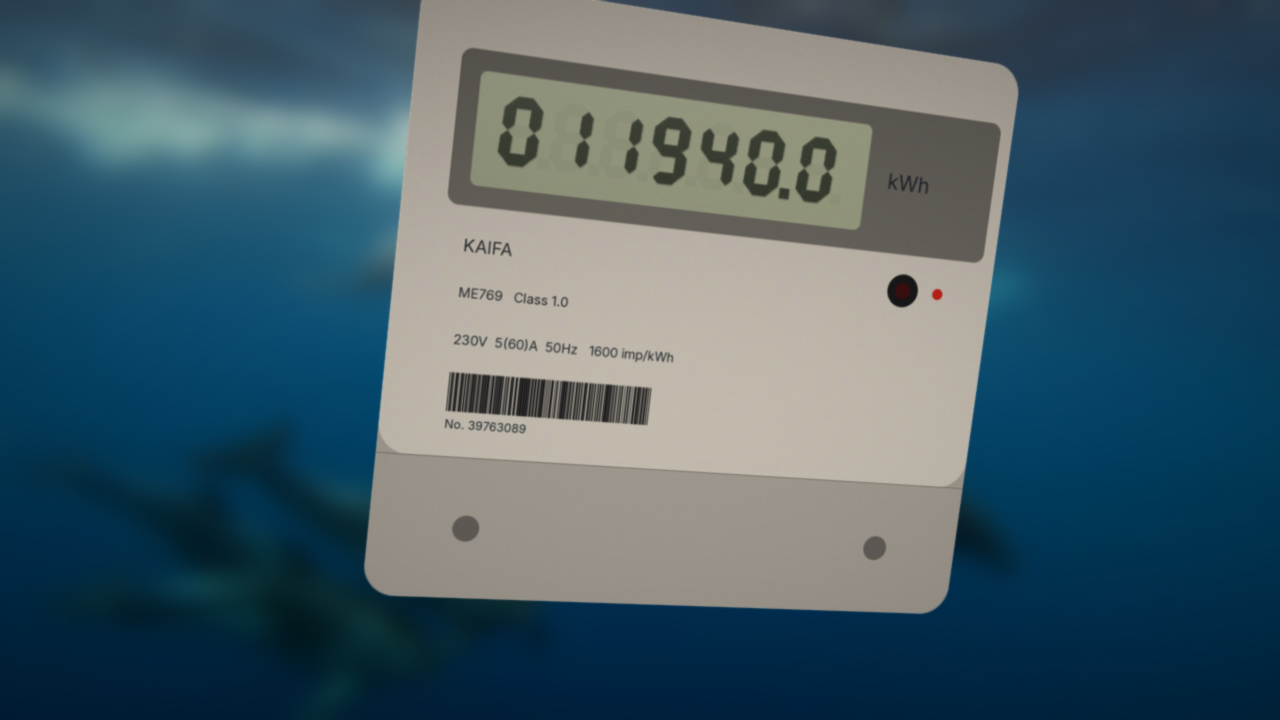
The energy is {"value": 11940.0, "unit": "kWh"}
